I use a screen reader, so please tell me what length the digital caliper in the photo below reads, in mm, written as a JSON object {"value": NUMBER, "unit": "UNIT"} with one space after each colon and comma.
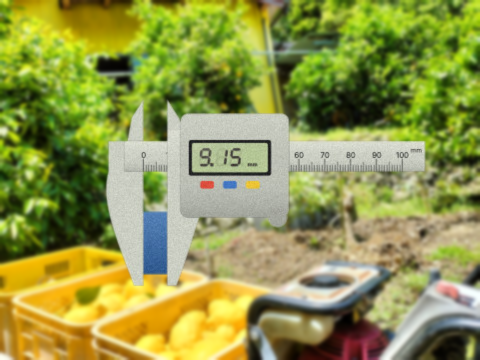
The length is {"value": 9.15, "unit": "mm"}
